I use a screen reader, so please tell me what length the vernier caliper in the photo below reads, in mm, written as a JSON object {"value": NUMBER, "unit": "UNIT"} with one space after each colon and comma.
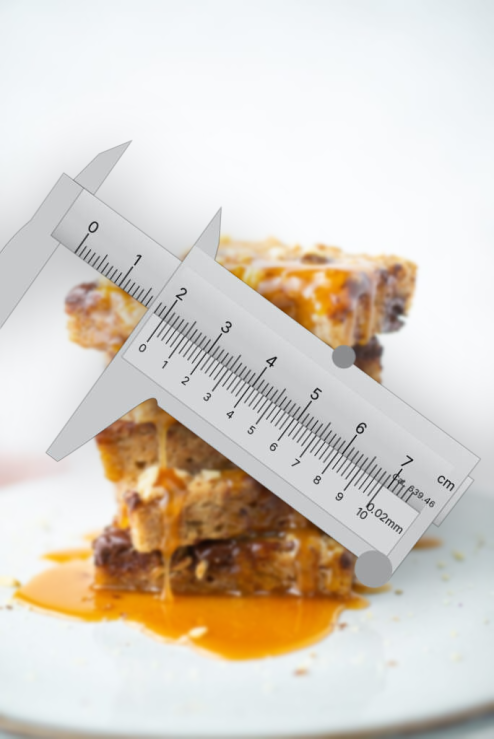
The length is {"value": 20.0, "unit": "mm"}
